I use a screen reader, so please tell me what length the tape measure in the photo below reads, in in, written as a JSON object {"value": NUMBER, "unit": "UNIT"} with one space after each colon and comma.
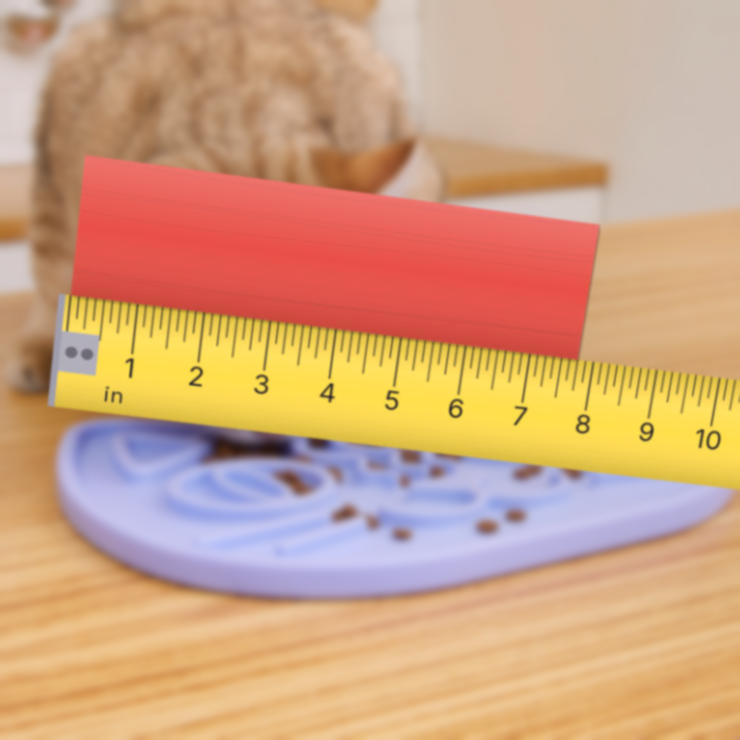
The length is {"value": 7.75, "unit": "in"}
